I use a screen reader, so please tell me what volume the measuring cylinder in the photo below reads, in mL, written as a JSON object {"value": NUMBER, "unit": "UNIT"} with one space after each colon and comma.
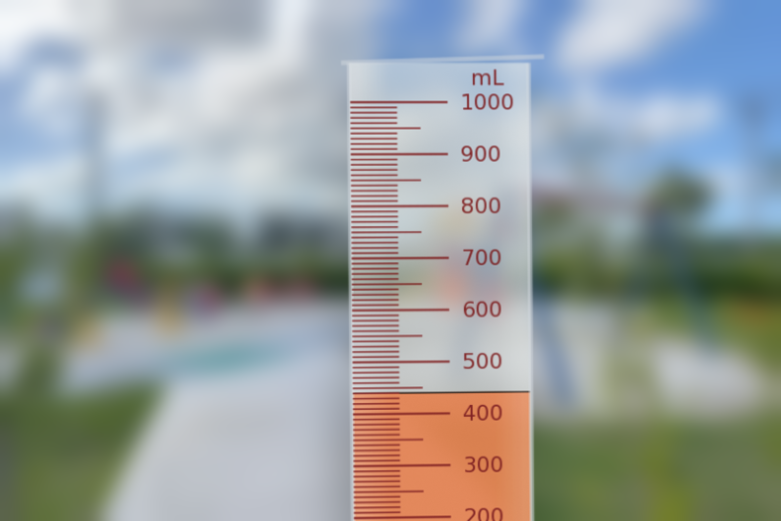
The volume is {"value": 440, "unit": "mL"}
